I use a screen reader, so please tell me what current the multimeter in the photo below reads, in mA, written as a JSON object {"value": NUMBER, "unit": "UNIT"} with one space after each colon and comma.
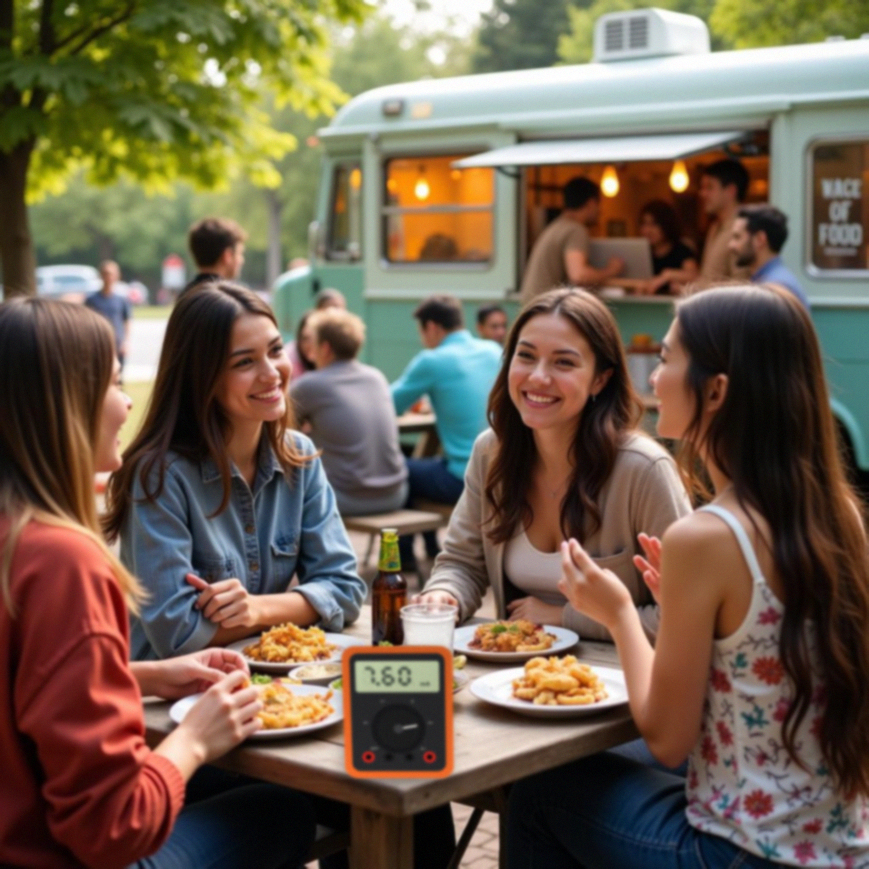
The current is {"value": 7.60, "unit": "mA"}
